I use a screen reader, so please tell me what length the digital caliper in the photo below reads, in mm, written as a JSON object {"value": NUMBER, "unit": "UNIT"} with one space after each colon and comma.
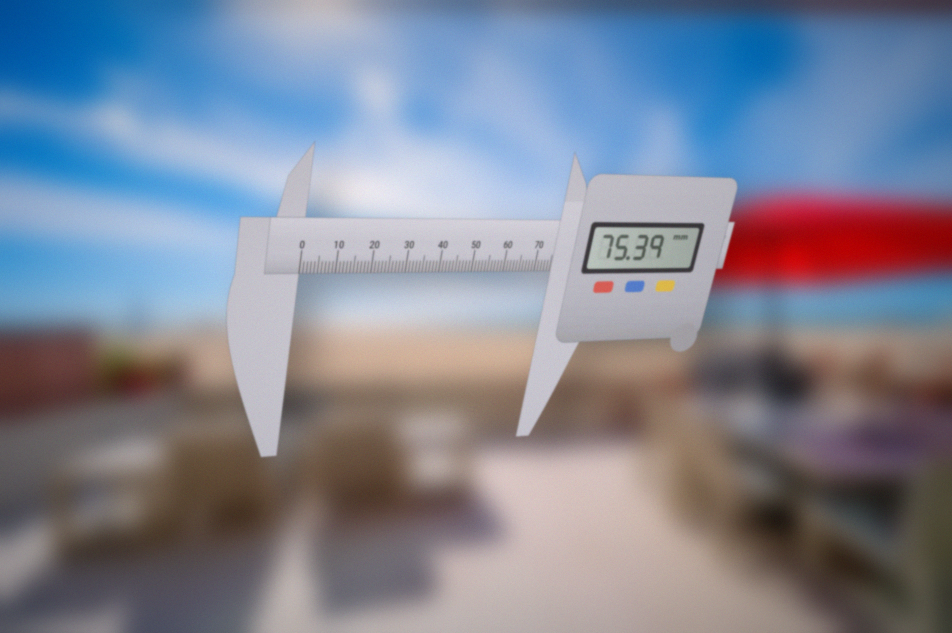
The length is {"value": 75.39, "unit": "mm"}
